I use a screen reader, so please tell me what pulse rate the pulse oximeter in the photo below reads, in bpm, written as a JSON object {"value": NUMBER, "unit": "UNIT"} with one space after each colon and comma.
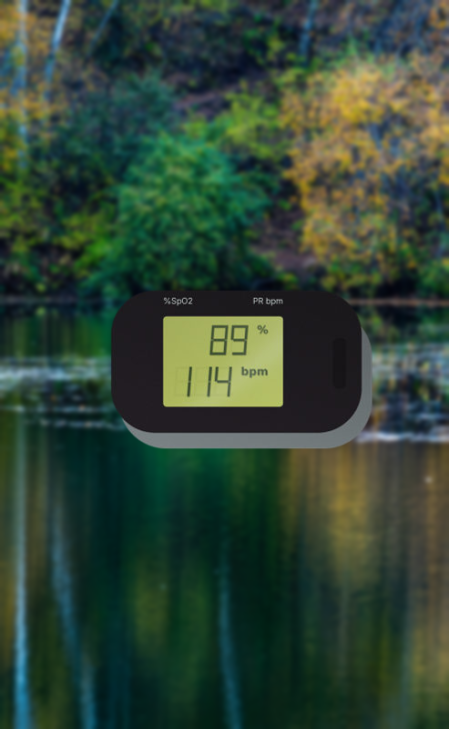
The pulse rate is {"value": 114, "unit": "bpm"}
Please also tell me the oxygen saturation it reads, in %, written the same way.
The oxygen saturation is {"value": 89, "unit": "%"}
